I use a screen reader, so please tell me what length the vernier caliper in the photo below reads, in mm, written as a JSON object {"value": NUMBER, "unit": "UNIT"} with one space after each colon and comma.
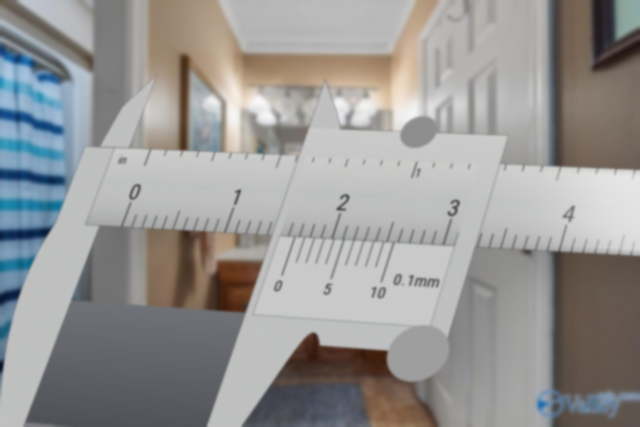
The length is {"value": 16.6, "unit": "mm"}
